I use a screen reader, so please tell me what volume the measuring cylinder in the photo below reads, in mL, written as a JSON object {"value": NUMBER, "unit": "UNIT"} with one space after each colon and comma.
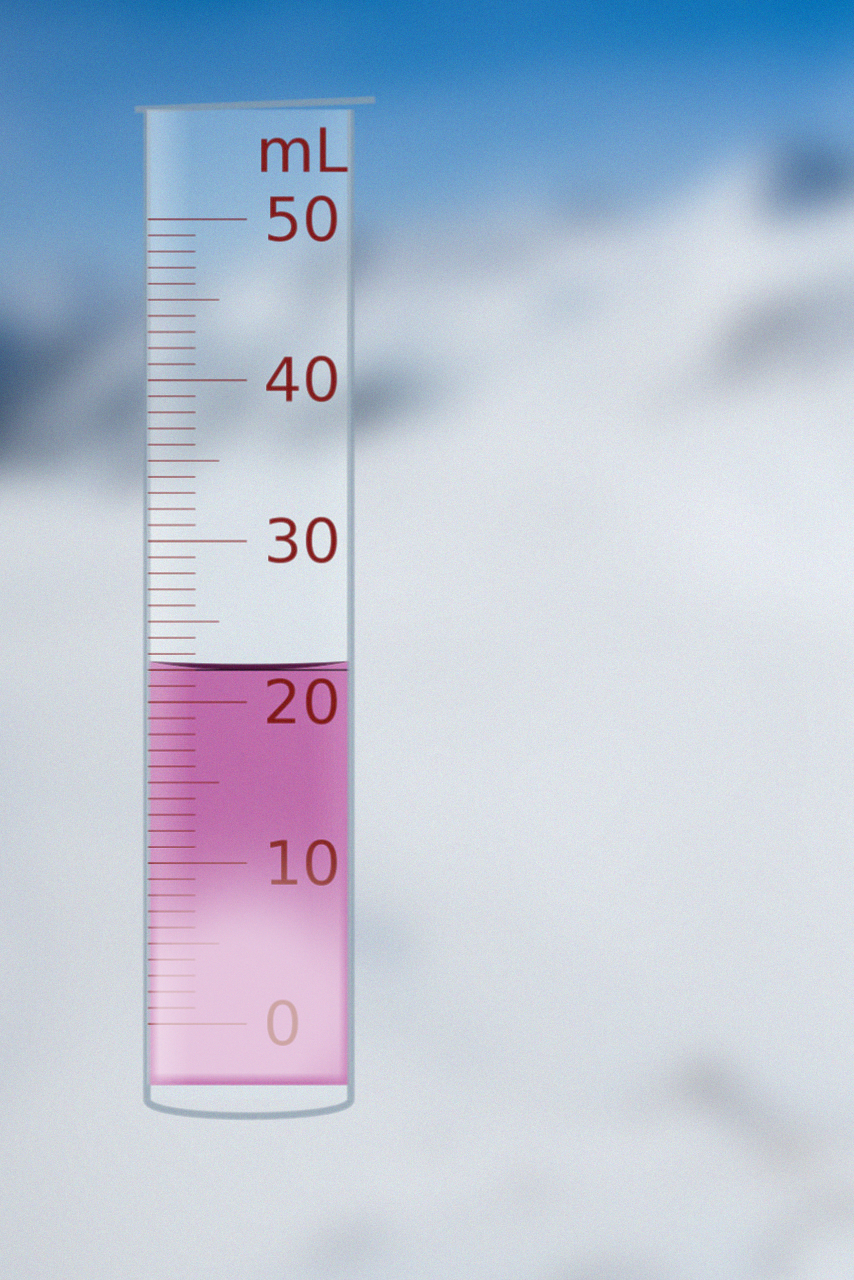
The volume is {"value": 22, "unit": "mL"}
